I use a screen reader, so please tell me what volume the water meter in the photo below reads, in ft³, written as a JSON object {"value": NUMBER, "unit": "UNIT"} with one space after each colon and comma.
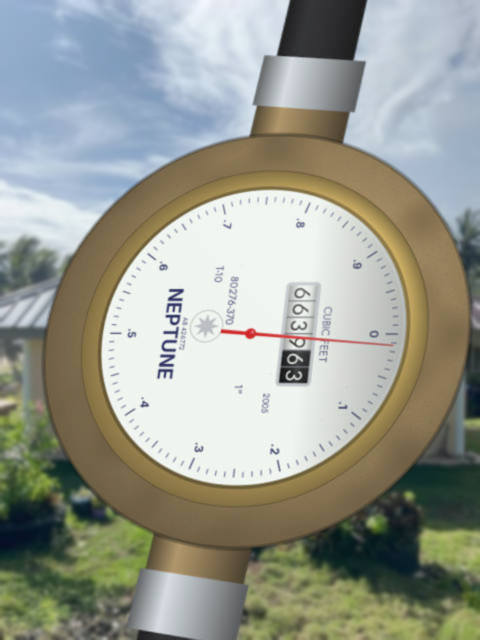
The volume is {"value": 663963.01, "unit": "ft³"}
